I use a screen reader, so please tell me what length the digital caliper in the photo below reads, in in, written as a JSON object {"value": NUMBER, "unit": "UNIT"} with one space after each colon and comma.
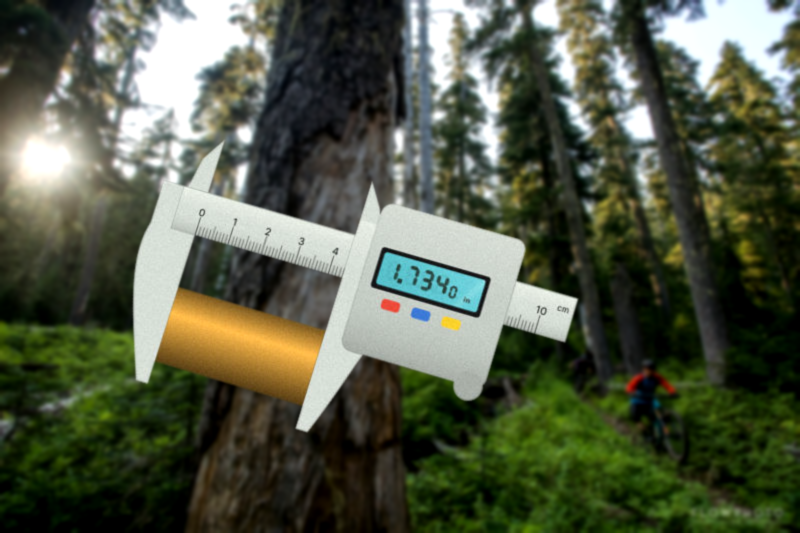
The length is {"value": 1.7340, "unit": "in"}
